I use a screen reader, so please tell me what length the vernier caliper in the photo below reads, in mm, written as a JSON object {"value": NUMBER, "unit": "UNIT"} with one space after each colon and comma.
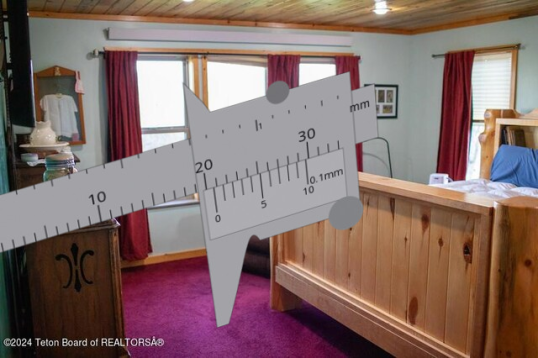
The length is {"value": 20.7, "unit": "mm"}
